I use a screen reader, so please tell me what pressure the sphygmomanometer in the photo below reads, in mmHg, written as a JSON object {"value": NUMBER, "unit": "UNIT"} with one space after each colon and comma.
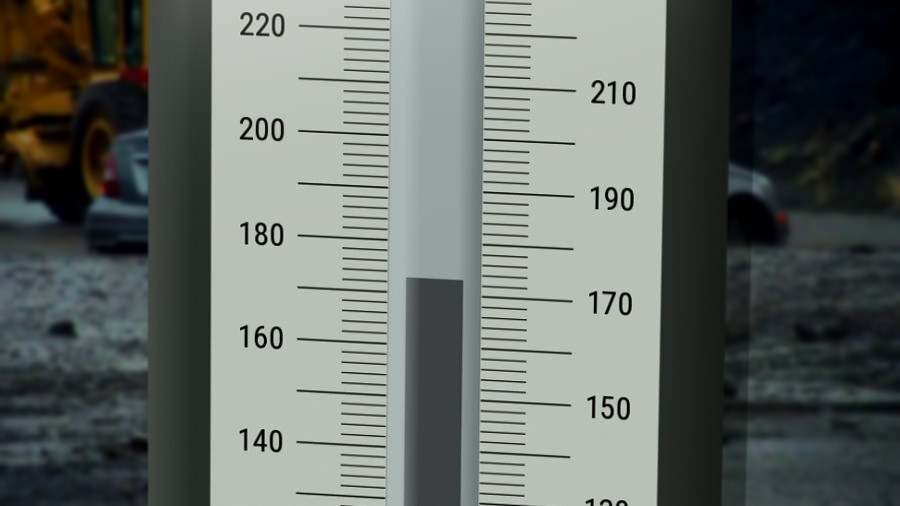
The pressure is {"value": 173, "unit": "mmHg"}
